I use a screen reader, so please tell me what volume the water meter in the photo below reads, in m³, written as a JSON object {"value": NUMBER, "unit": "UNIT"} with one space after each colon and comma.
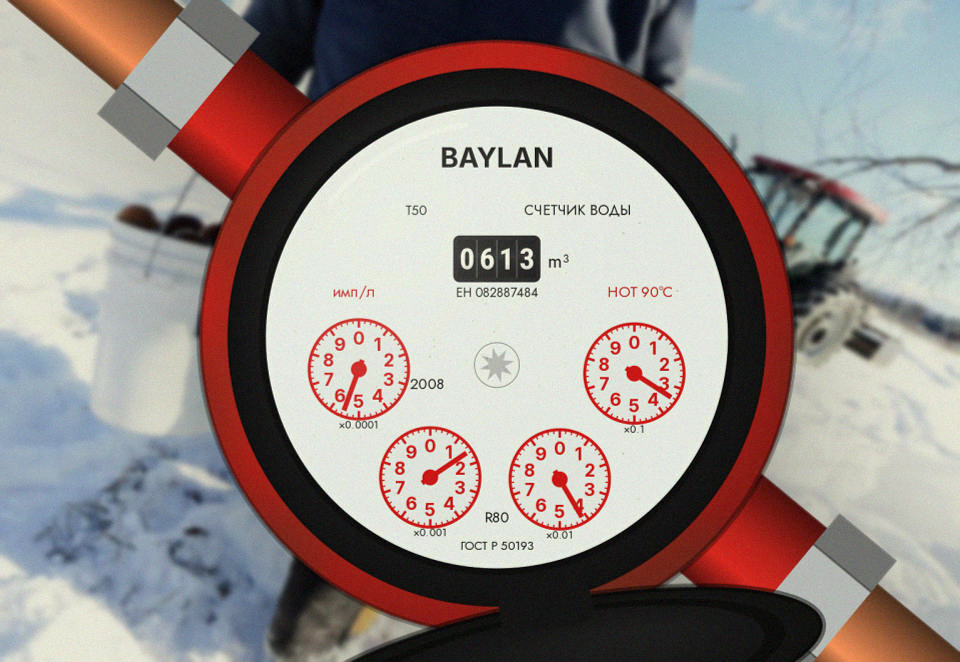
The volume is {"value": 613.3415, "unit": "m³"}
